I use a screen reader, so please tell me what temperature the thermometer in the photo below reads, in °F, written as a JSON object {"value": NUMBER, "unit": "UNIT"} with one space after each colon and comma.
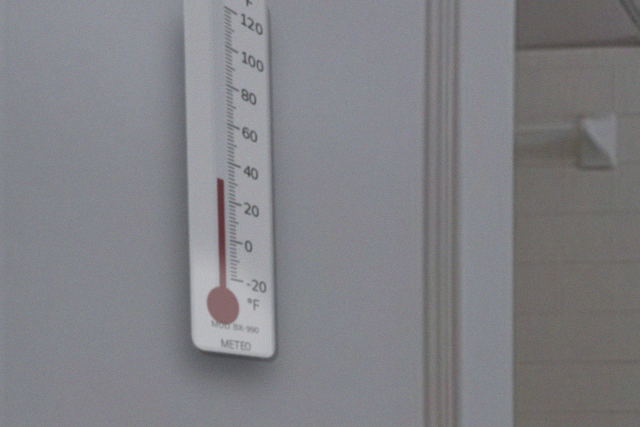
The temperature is {"value": 30, "unit": "°F"}
